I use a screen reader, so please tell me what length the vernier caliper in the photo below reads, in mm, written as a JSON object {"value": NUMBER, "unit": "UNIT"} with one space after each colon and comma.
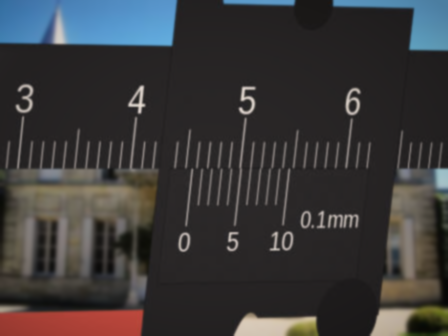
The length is {"value": 45.6, "unit": "mm"}
